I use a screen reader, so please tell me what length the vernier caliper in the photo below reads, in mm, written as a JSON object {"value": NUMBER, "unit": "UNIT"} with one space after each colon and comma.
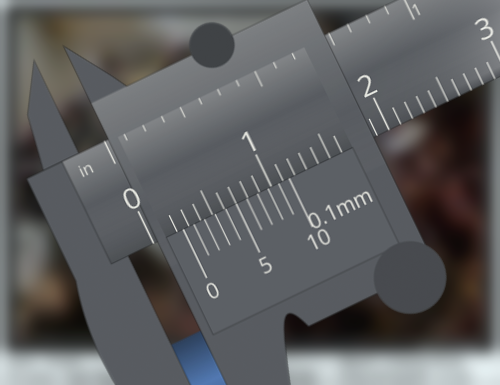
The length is {"value": 2.5, "unit": "mm"}
